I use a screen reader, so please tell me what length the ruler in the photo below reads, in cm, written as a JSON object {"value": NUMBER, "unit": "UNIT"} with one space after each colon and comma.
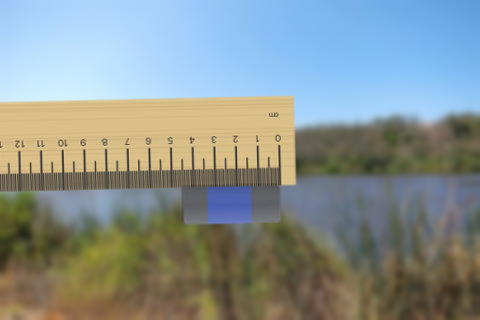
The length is {"value": 4.5, "unit": "cm"}
